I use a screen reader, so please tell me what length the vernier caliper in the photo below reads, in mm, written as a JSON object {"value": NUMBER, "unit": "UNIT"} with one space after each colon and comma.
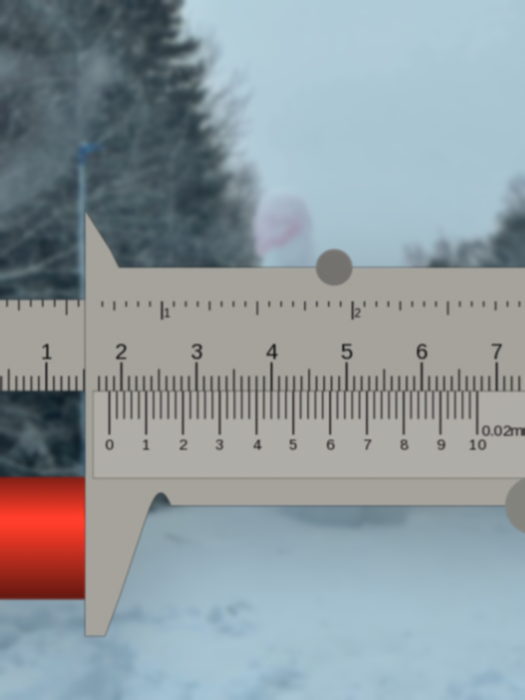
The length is {"value": 18.4, "unit": "mm"}
